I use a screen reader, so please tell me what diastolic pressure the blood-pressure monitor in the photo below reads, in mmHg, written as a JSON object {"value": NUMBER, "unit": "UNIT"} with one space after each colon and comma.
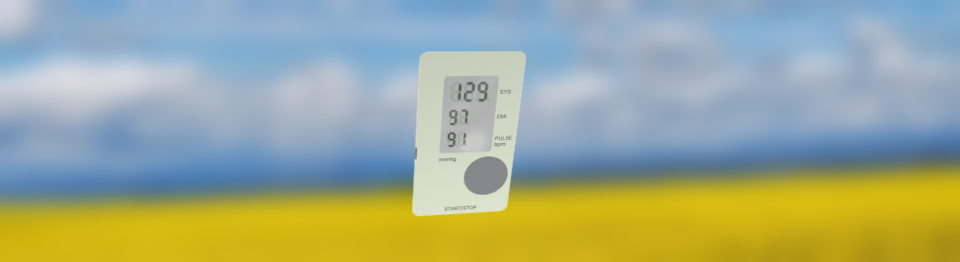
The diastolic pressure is {"value": 97, "unit": "mmHg"}
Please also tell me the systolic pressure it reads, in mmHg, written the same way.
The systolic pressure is {"value": 129, "unit": "mmHg"}
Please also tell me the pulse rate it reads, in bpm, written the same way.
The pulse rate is {"value": 91, "unit": "bpm"}
